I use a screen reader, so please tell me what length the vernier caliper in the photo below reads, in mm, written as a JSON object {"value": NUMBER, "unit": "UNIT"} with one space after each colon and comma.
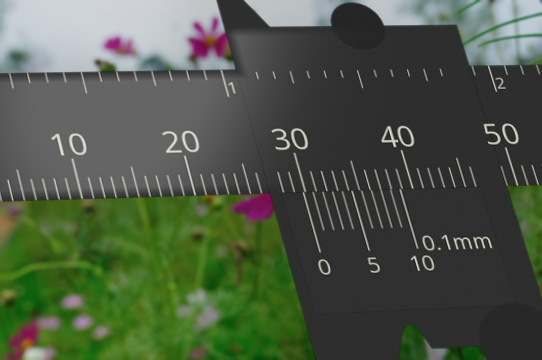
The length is {"value": 29.8, "unit": "mm"}
